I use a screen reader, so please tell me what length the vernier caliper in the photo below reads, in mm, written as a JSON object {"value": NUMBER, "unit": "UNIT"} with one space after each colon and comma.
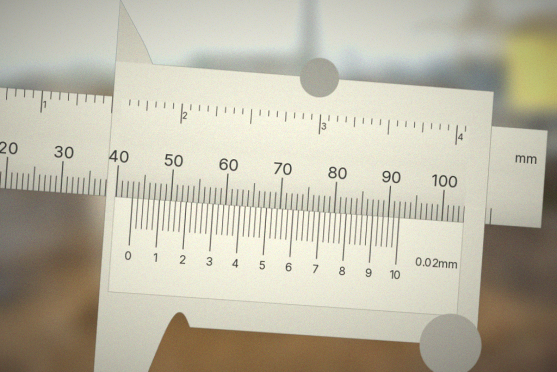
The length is {"value": 43.0, "unit": "mm"}
